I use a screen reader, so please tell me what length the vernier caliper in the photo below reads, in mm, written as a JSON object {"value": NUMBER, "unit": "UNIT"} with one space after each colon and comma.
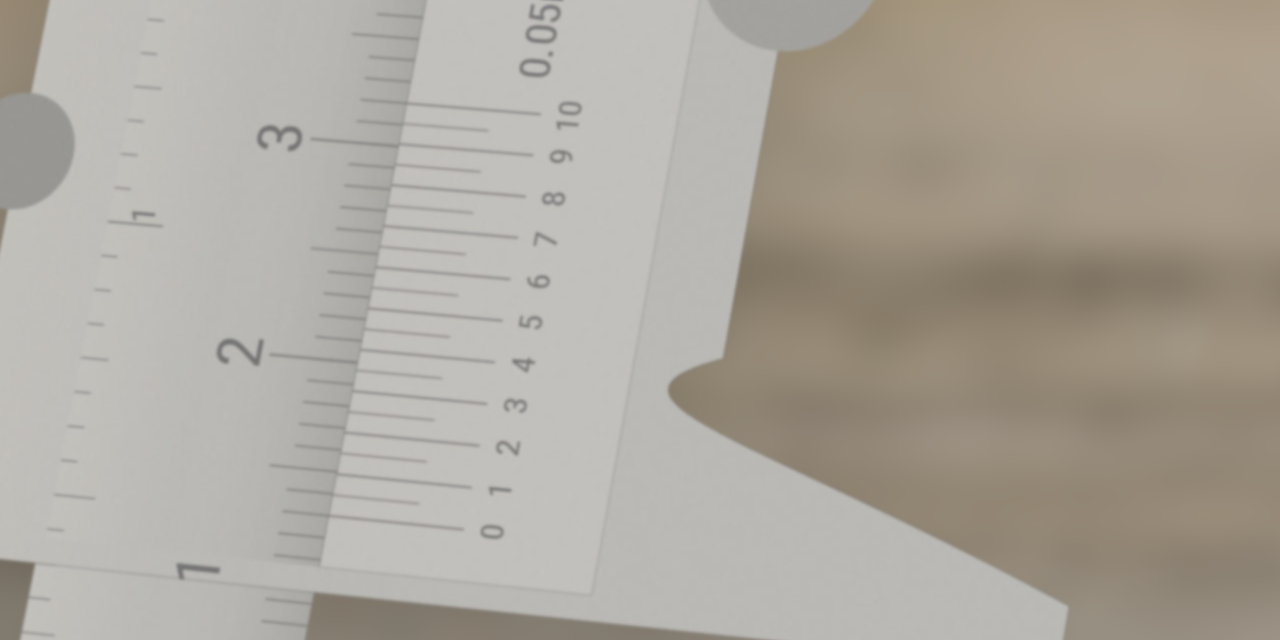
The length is {"value": 13.0, "unit": "mm"}
